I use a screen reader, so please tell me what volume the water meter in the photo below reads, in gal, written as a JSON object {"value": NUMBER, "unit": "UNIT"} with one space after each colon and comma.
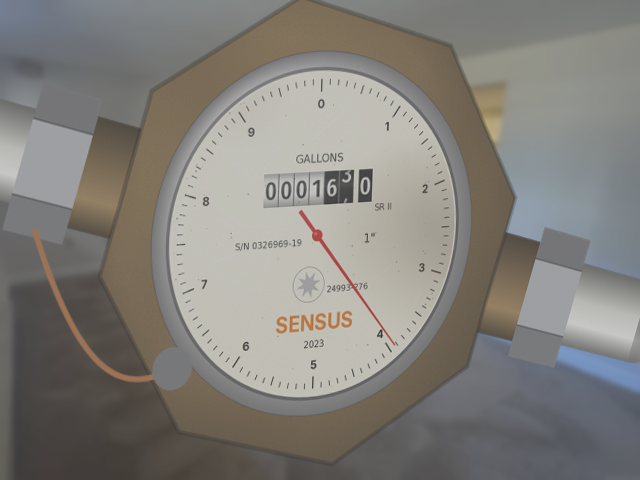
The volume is {"value": 1633.9, "unit": "gal"}
